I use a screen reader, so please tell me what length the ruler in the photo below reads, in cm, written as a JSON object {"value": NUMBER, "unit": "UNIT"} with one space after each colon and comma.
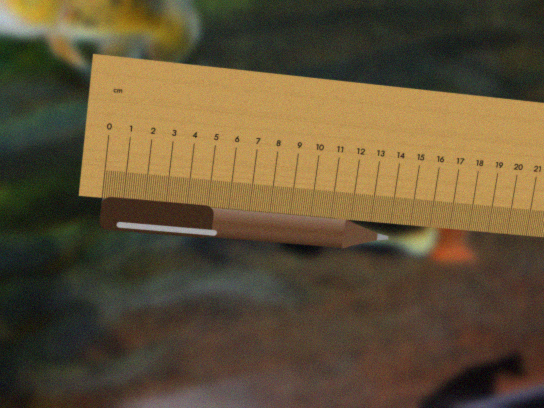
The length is {"value": 14, "unit": "cm"}
